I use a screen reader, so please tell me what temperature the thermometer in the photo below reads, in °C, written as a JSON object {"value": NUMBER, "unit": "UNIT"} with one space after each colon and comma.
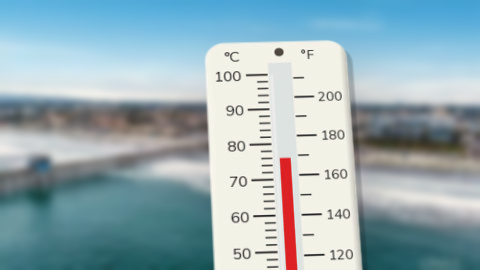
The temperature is {"value": 76, "unit": "°C"}
